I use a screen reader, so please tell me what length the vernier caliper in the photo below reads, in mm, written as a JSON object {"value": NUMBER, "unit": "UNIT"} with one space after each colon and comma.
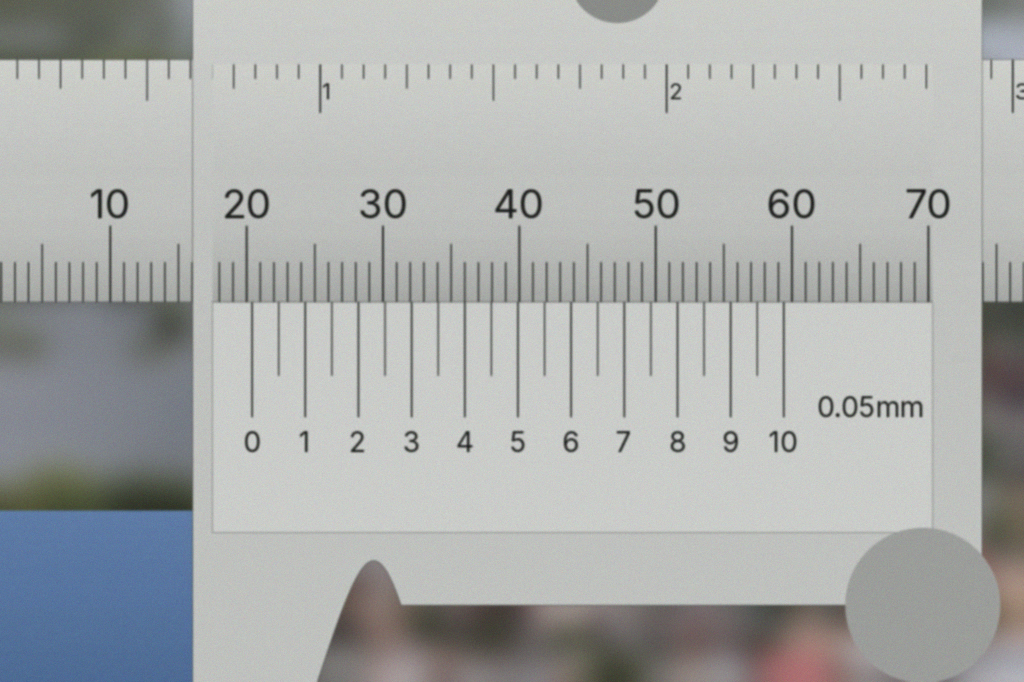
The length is {"value": 20.4, "unit": "mm"}
